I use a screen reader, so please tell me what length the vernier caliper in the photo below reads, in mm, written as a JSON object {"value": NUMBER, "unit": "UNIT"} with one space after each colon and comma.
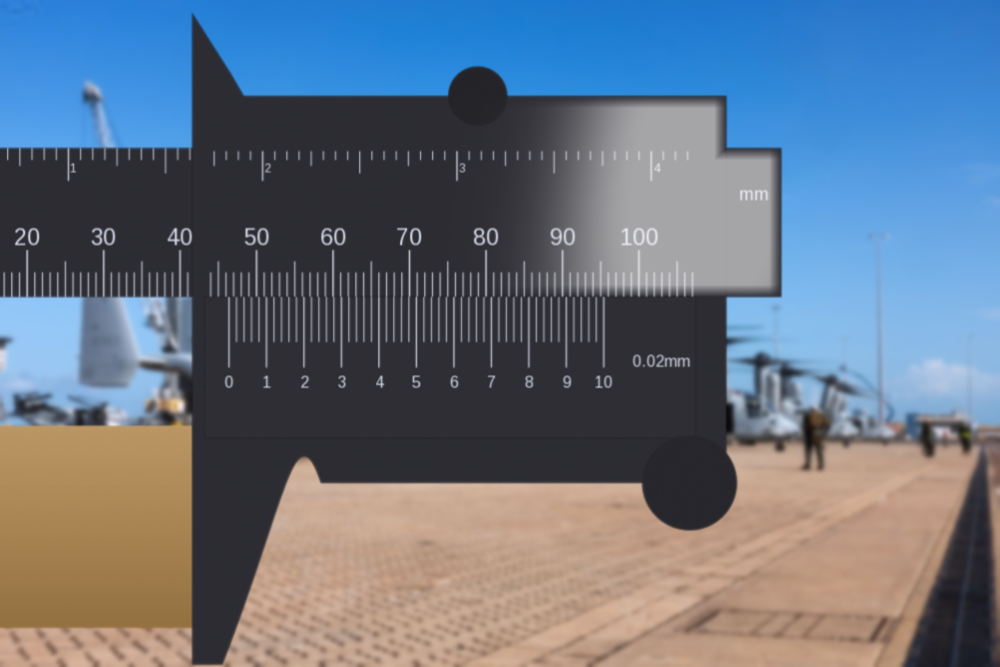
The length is {"value": 46.4, "unit": "mm"}
